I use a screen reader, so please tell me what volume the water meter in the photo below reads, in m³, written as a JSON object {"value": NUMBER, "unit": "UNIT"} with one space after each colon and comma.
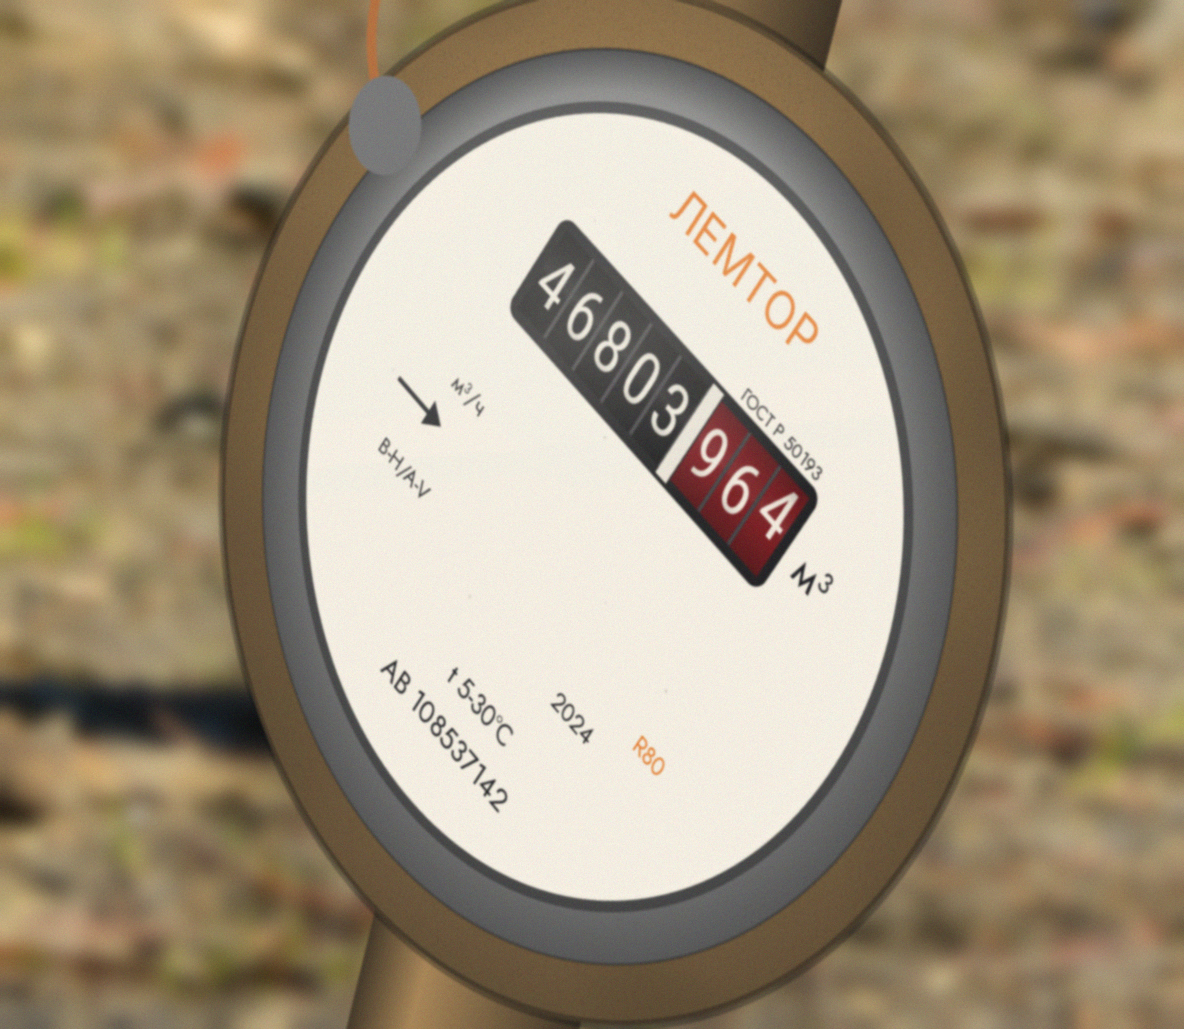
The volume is {"value": 46803.964, "unit": "m³"}
